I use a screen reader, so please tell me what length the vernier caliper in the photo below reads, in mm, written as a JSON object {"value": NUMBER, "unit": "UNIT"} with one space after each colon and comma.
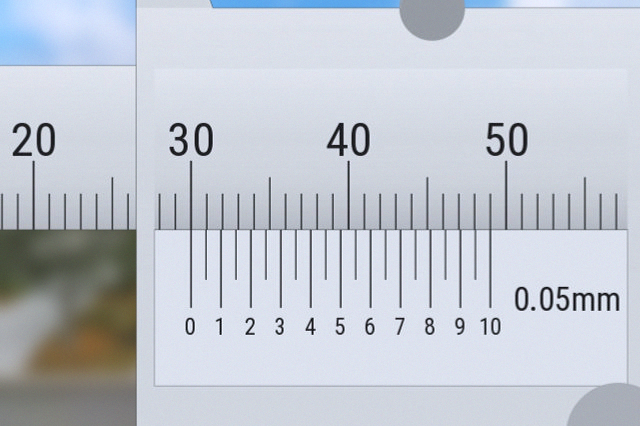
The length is {"value": 30.0, "unit": "mm"}
